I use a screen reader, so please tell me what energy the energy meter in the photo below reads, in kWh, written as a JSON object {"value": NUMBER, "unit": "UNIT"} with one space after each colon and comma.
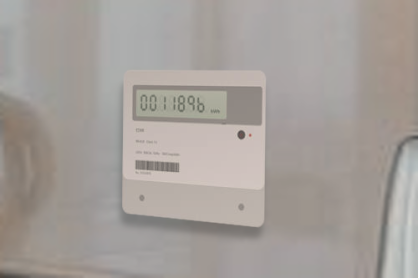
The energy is {"value": 11896, "unit": "kWh"}
